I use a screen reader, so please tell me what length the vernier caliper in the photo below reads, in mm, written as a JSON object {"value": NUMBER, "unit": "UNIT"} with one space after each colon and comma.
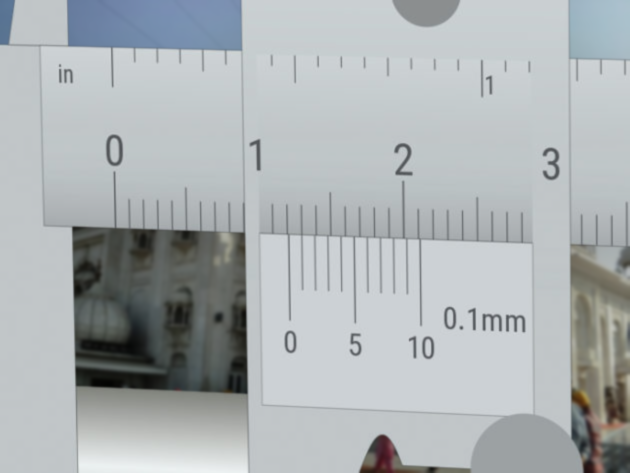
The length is {"value": 12.1, "unit": "mm"}
